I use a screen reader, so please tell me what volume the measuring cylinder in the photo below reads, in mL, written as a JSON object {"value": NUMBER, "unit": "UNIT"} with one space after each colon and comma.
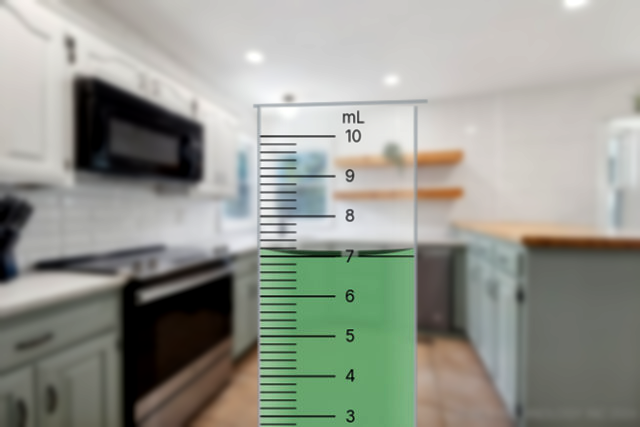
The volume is {"value": 7, "unit": "mL"}
